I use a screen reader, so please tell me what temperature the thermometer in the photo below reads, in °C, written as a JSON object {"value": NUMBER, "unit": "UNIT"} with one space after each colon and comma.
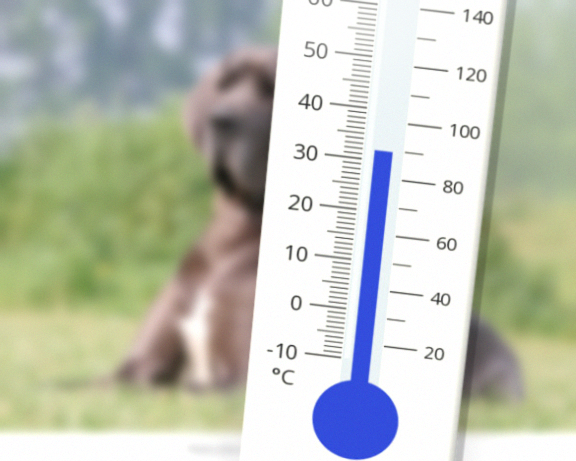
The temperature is {"value": 32, "unit": "°C"}
